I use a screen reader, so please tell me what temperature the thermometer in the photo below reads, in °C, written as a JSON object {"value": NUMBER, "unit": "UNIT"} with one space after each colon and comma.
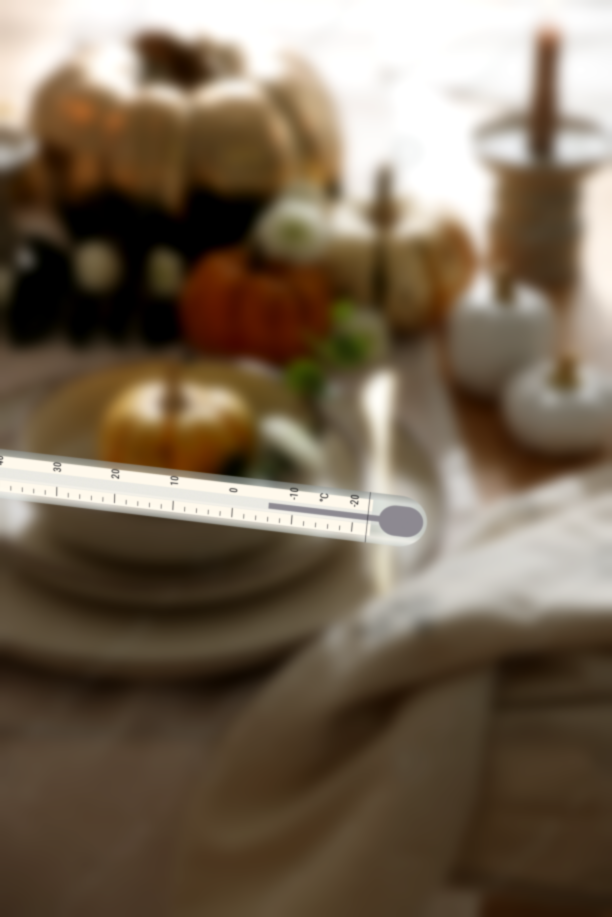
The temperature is {"value": -6, "unit": "°C"}
